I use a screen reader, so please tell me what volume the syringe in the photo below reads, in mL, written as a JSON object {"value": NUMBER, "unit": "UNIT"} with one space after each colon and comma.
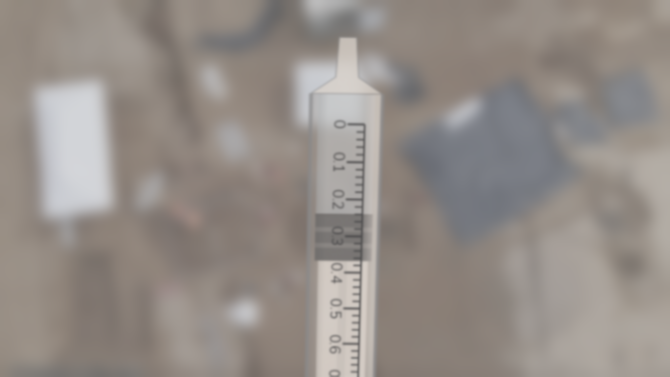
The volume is {"value": 0.24, "unit": "mL"}
